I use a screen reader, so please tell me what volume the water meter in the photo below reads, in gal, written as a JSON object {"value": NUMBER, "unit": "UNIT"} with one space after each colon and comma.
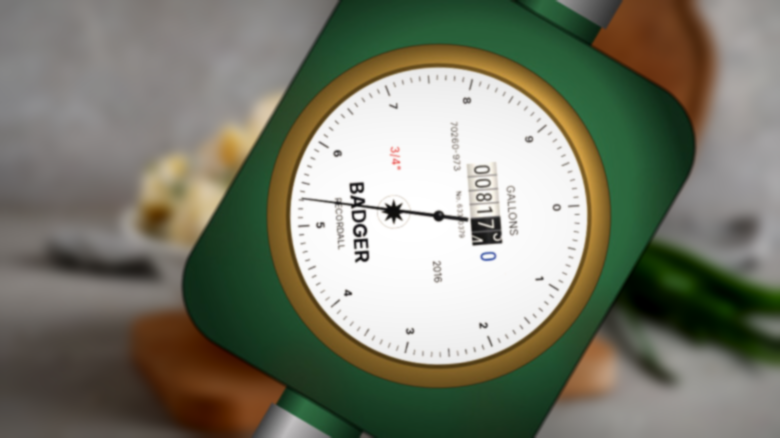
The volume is {"value": 81735.3, "unit": "gal"}
